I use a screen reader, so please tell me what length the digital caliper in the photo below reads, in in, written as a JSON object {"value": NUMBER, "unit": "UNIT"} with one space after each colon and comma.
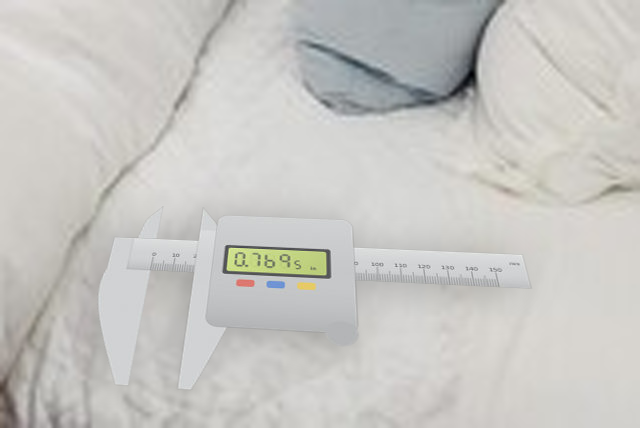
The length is {"value": 0.7695, "unit": "in"}
